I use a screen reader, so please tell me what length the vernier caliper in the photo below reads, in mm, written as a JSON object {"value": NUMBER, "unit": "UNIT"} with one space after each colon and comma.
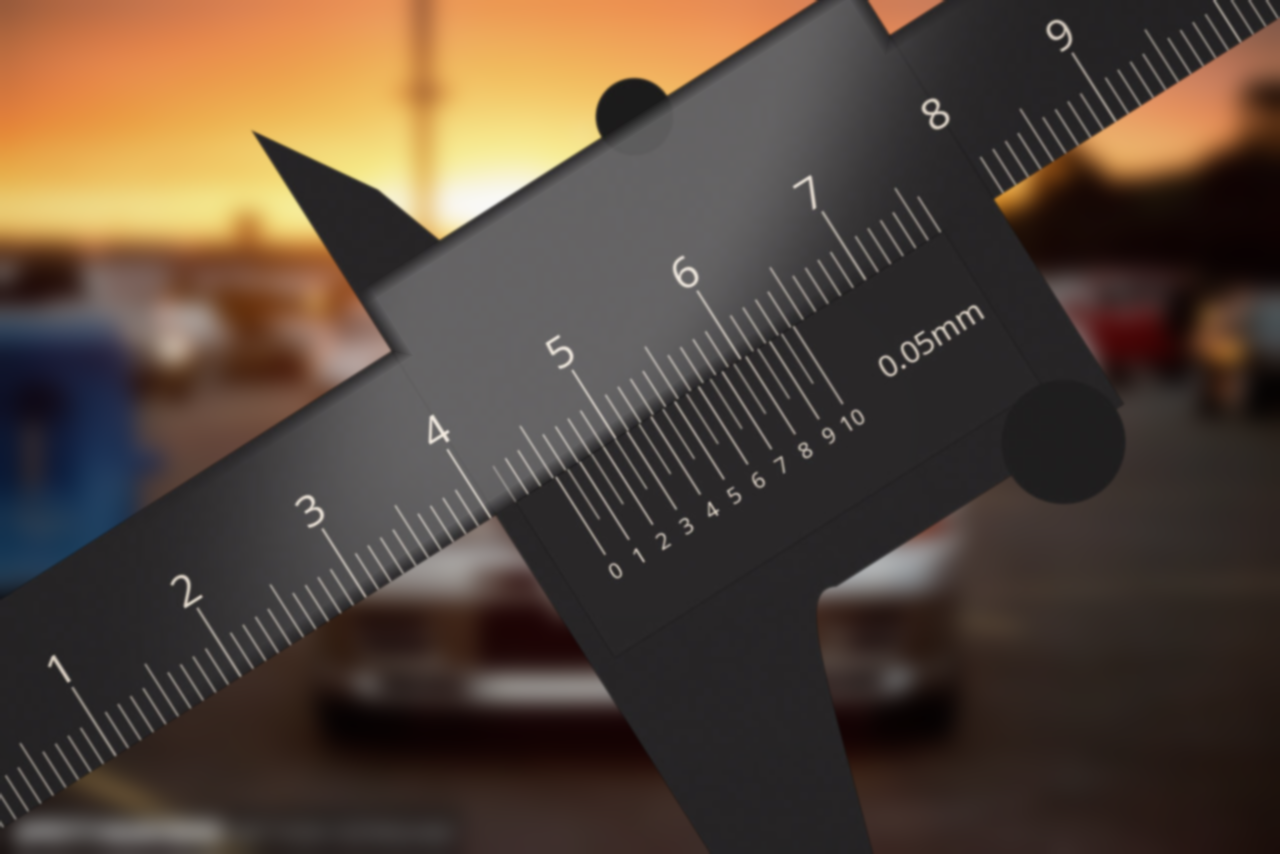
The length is {"value": 45.2, "unit": "mm"}
